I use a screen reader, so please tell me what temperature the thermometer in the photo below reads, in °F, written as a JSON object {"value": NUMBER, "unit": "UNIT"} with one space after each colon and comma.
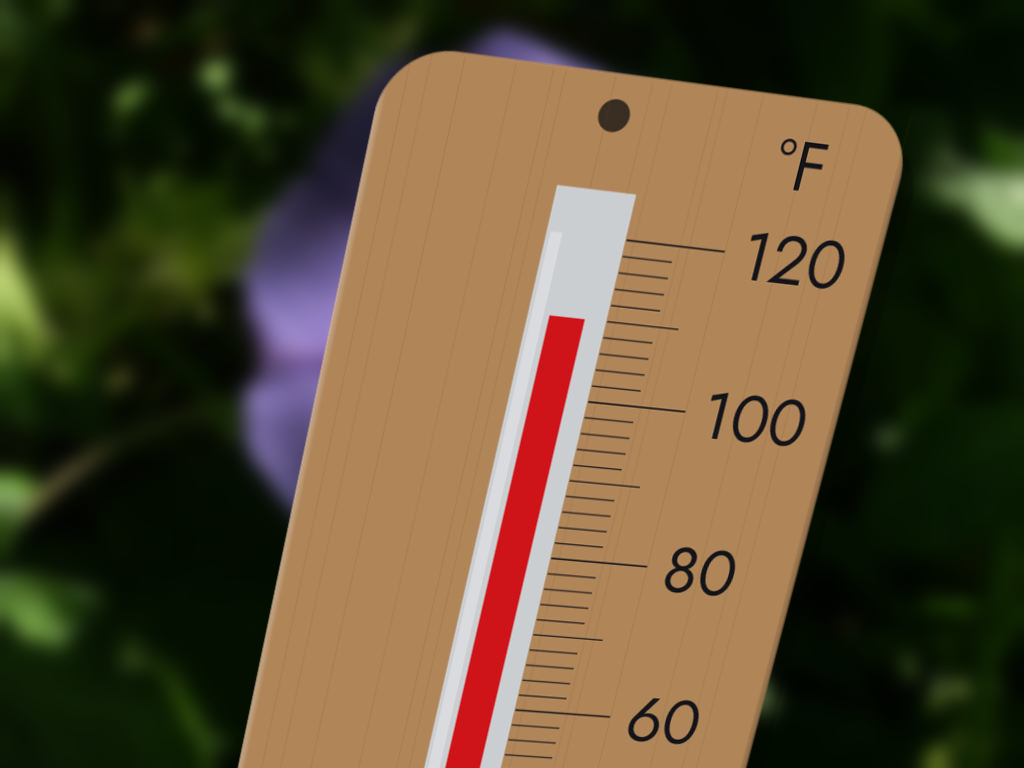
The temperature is {"value": 110, "unit": "°F"}
